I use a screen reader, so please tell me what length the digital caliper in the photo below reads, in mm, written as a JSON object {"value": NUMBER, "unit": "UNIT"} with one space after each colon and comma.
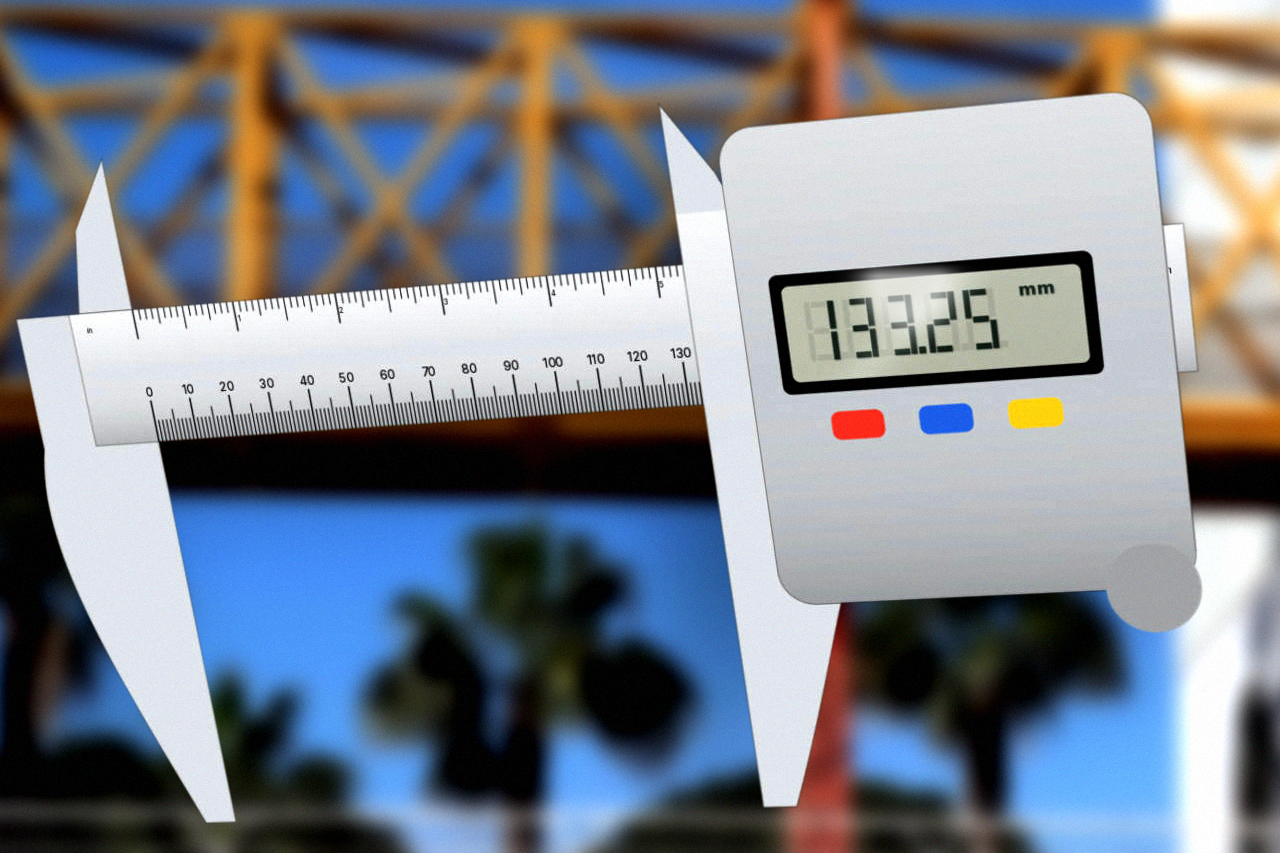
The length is {"value": 133.25, "unit": "mm"}
